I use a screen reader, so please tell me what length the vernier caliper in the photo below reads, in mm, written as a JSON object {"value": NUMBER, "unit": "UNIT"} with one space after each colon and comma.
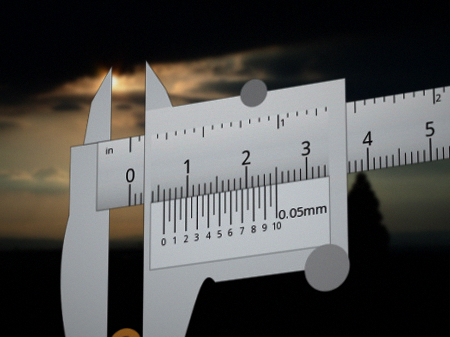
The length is {"value": 6.0, "unit": "mm"}
